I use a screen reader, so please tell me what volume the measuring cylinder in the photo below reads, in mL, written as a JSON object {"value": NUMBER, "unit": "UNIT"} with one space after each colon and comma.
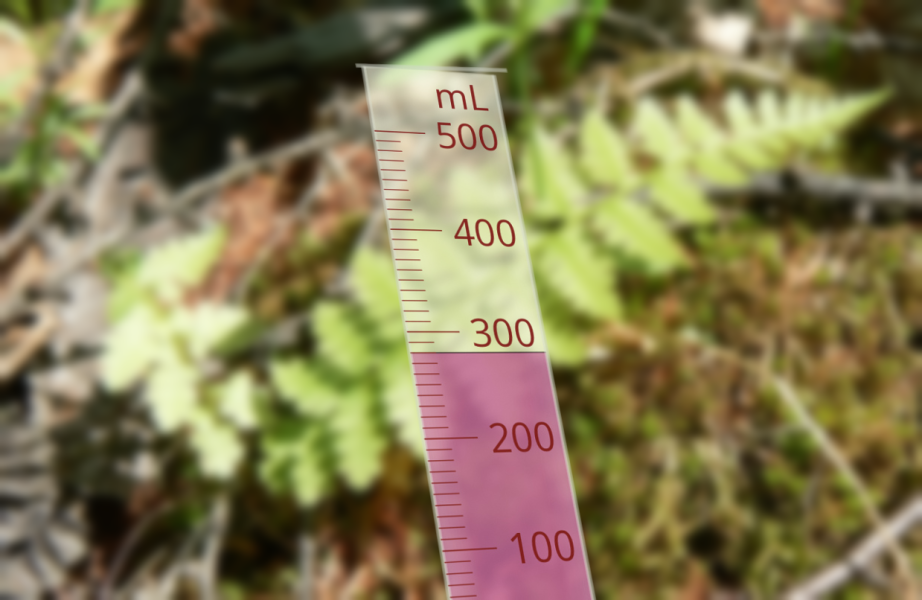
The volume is {"value": 280, "unit": "mL"}
